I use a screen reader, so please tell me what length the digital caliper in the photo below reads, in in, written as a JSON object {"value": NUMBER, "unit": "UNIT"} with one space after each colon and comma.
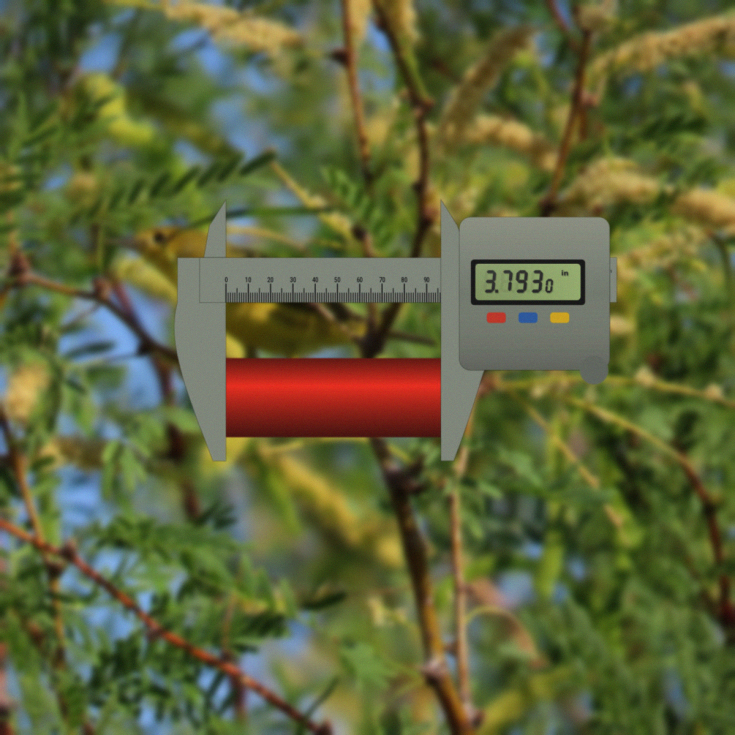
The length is {"value": 3.7930, "unit": "in"}
